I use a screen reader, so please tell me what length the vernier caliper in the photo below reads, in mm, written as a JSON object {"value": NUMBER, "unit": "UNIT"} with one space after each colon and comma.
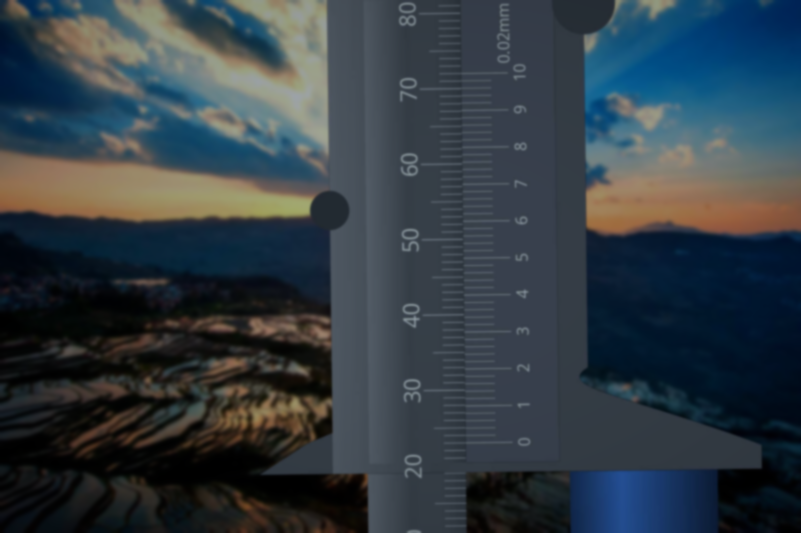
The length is {"value": 23.0, "unit": "mm"}
